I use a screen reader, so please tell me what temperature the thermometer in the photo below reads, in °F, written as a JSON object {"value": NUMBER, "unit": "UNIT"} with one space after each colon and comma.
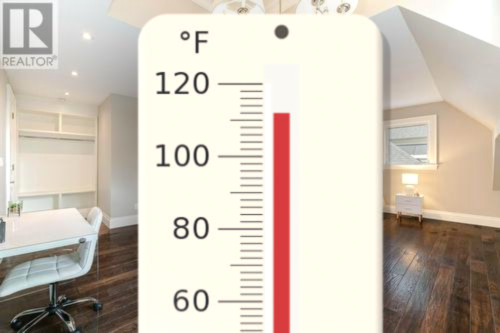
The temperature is {"value": 112, "unit": "°F"}
